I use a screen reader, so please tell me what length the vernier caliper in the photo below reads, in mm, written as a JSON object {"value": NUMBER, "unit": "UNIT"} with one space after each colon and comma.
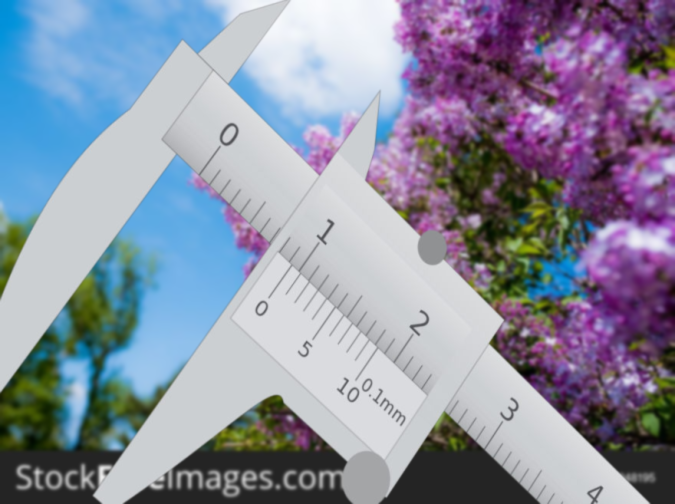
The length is {"value": 9.3, "unit": "mm"}
